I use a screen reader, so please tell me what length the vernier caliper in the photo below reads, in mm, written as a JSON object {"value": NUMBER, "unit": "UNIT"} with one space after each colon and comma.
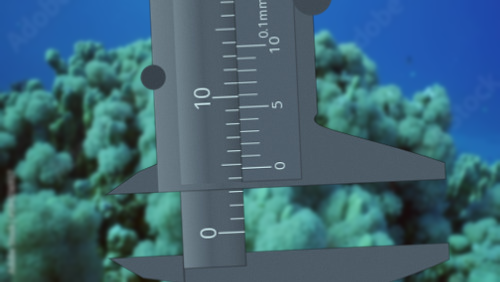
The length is {"value": 4.7, "unit": "mm"}
